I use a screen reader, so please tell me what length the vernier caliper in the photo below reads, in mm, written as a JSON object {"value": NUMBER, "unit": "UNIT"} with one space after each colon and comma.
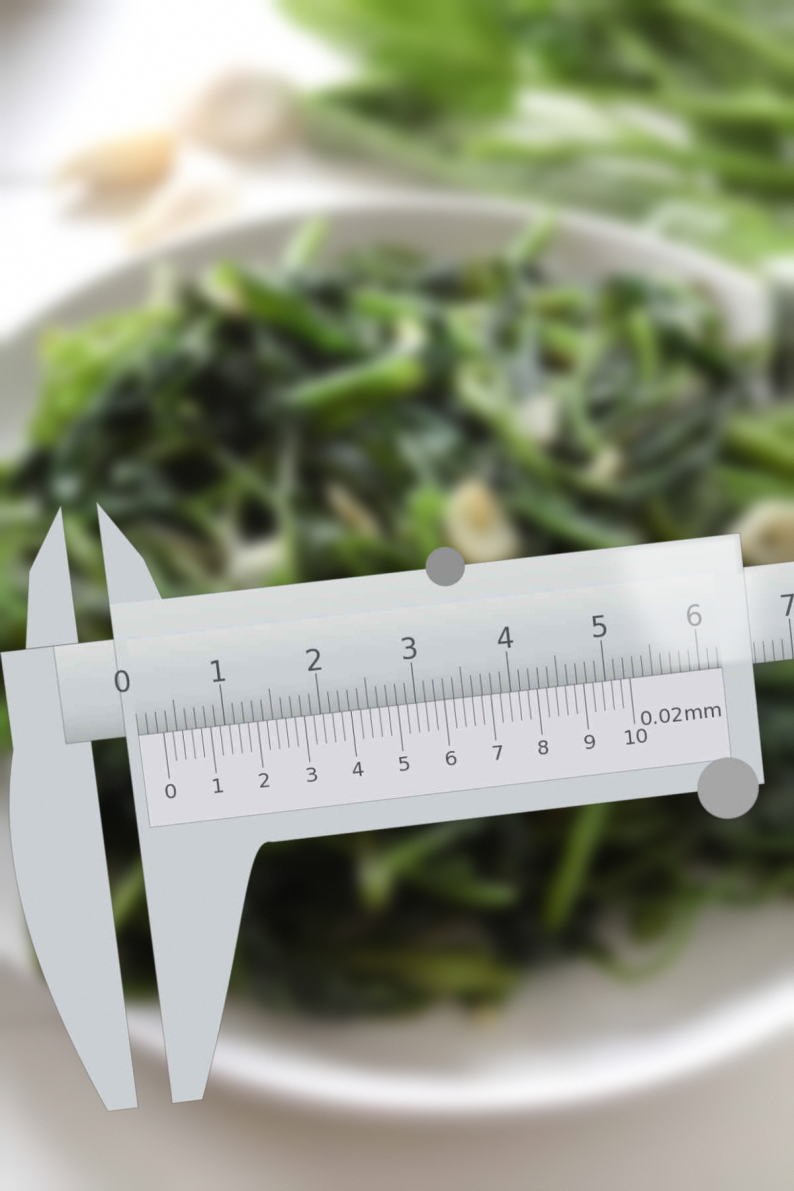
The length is {"value": 3.6, "unit": "mm"}
